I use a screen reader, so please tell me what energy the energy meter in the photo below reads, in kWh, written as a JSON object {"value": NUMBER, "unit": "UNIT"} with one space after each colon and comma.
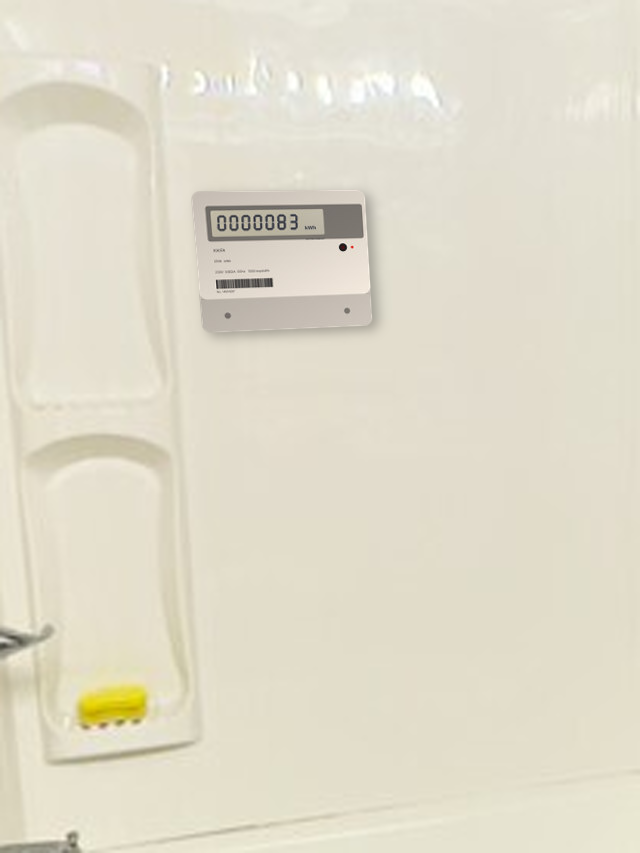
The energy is {"value": 83, "unit": "kWh"}
